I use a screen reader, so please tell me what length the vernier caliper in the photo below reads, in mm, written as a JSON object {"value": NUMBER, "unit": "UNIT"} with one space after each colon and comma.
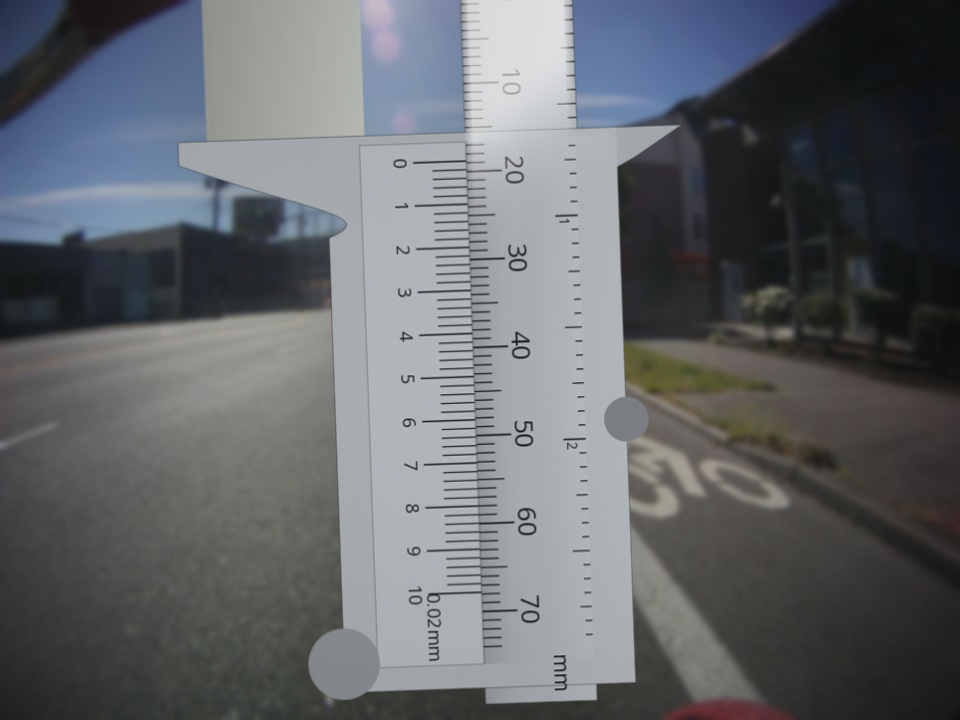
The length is {"value": 18.8, "unit": "mm"}
